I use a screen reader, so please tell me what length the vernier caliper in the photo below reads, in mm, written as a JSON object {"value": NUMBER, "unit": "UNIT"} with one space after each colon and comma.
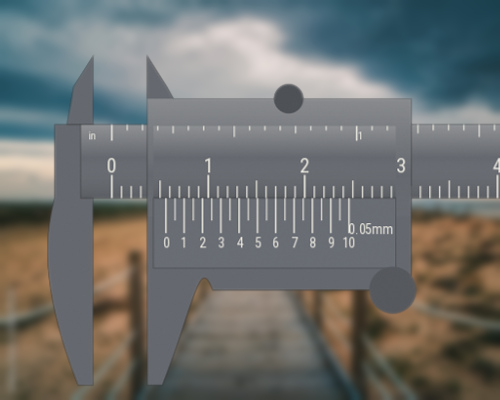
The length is {"value": 5.6, "unit": "mm"}
